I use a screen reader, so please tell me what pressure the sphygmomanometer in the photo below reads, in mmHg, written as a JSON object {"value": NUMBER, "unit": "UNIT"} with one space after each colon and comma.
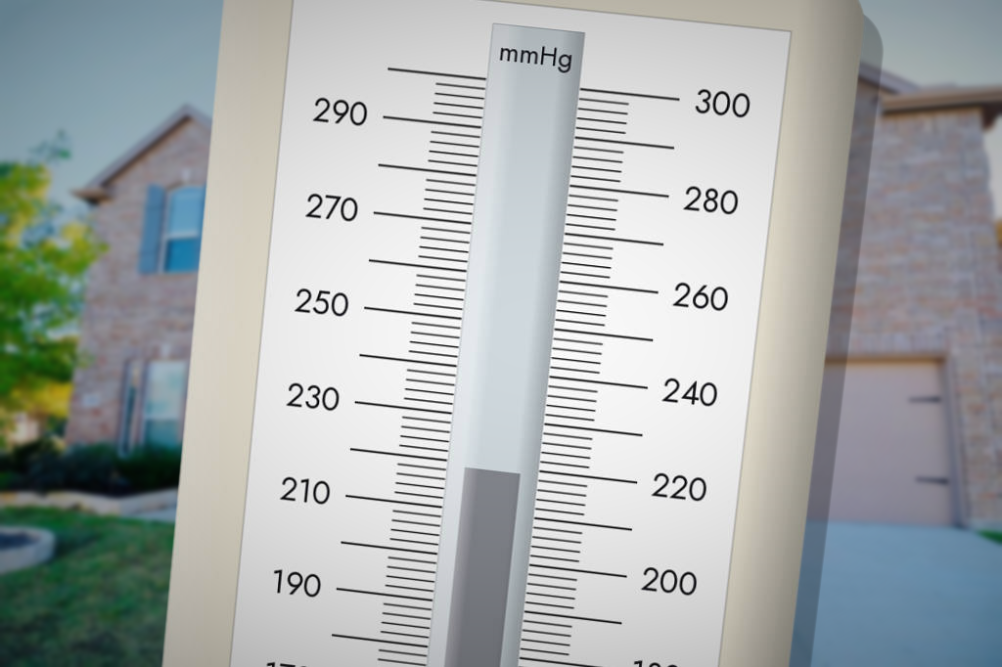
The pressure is {"value": 219, "unit": "mmHg"}
